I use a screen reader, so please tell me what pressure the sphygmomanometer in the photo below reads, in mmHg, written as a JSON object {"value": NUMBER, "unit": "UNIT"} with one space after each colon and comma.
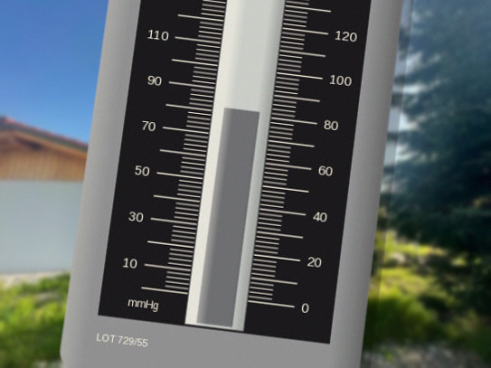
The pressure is {"value": 82, "unit": "mmHg"}
